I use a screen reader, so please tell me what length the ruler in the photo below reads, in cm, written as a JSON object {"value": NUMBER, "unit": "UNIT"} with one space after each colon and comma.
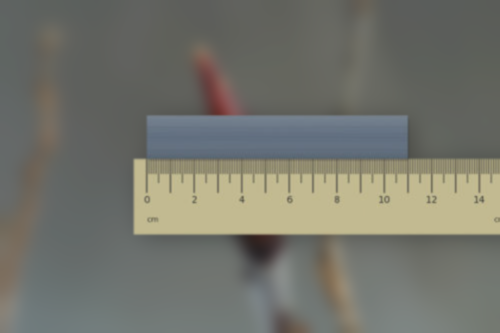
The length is {"value": 11, "unit": "cm"}
